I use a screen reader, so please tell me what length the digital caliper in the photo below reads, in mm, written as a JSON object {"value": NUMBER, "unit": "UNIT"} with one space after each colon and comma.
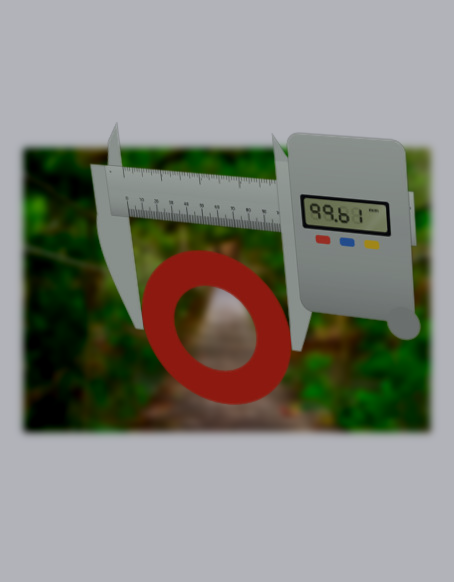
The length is {"value": 99.61, "unit": "mm"}
